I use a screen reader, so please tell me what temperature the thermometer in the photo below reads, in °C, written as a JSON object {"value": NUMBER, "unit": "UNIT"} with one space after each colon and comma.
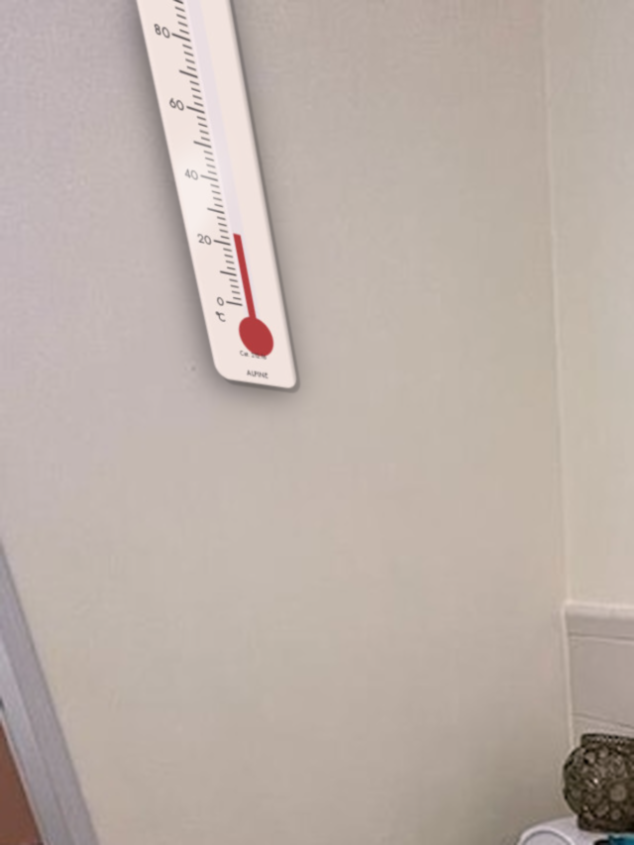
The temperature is {"value": 24, "unit": "°C"}
